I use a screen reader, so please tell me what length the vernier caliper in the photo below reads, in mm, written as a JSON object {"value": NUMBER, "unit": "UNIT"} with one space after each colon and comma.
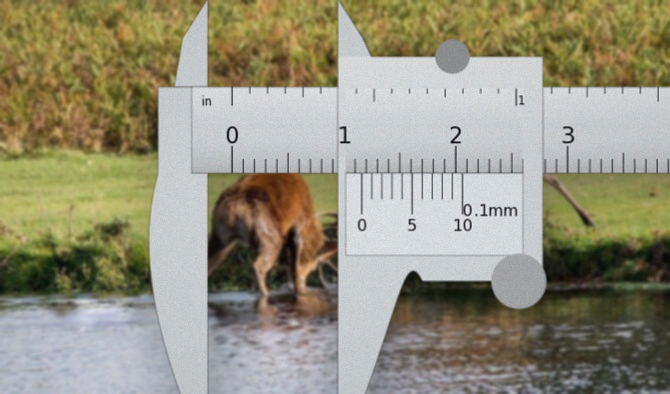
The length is {"value": 11.6, "unit": "mm"}
